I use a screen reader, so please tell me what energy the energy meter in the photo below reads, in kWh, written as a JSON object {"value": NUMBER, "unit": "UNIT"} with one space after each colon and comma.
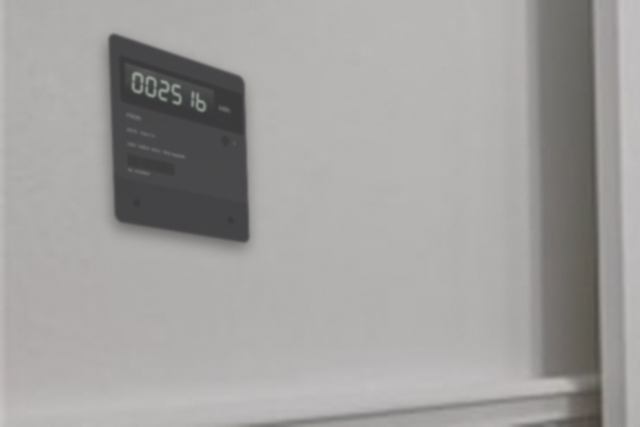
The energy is {"value": 2516, "unit": "kWh"}
